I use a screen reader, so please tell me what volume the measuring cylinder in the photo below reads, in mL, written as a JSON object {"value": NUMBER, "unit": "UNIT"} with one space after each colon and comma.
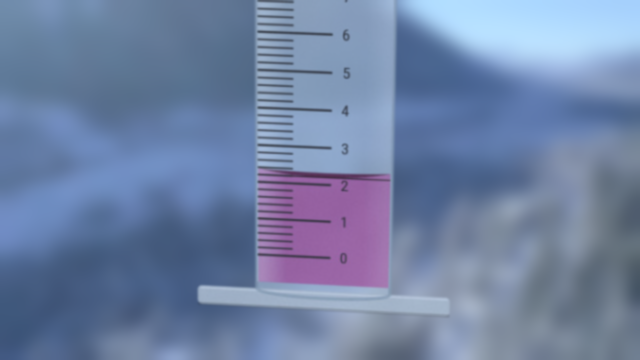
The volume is {"value": 2.2, "unit": "mL"}
